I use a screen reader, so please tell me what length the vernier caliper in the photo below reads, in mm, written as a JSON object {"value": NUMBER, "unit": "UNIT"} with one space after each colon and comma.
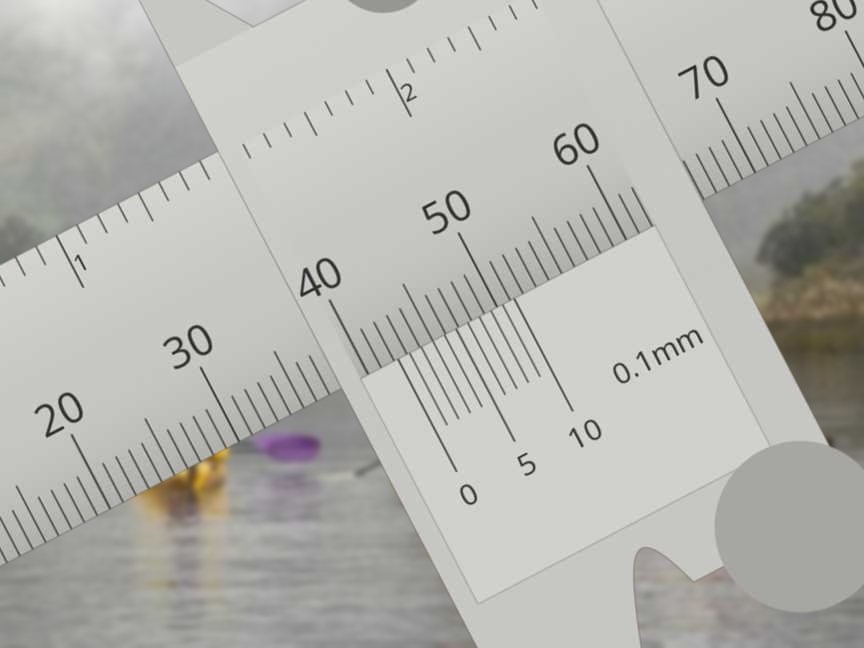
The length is {"value": 42.3, "unit": "mm"}
